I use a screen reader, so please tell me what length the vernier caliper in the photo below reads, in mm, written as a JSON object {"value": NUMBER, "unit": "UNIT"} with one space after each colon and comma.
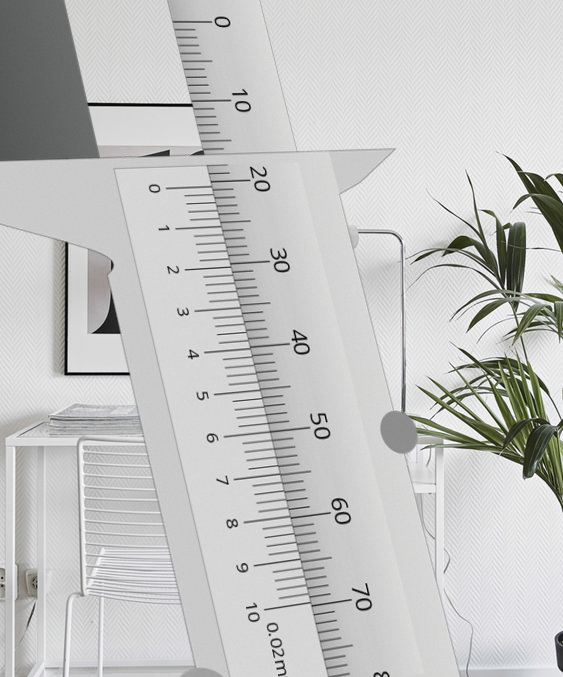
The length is {"value": 20.6, "unit": "mm"}
